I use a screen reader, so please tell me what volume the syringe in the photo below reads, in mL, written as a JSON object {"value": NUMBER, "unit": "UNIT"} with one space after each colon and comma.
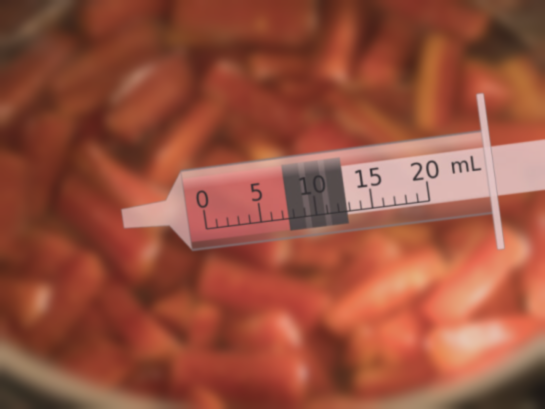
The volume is {"value": 7.5, "unit": "mL"}
